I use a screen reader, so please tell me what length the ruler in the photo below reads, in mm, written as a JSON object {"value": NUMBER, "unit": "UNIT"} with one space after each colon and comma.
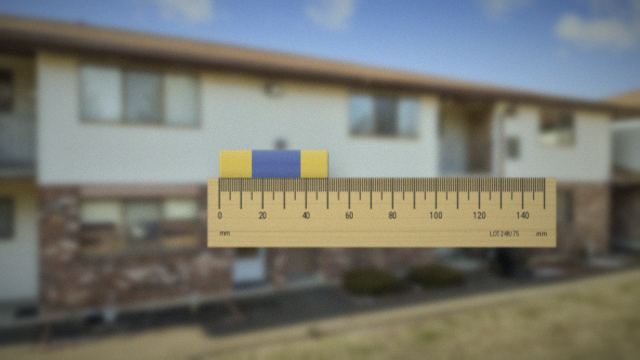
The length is {"value": 50, "unit": "mm"}
